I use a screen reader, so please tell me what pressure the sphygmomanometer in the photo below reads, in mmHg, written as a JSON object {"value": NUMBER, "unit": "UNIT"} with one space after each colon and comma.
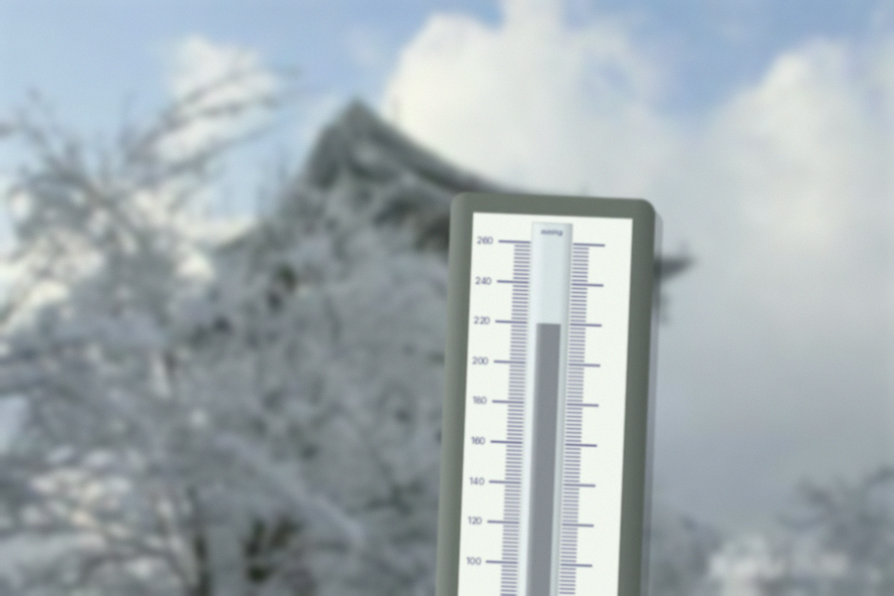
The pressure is {"value": 220, "unit": "mmHg"}
